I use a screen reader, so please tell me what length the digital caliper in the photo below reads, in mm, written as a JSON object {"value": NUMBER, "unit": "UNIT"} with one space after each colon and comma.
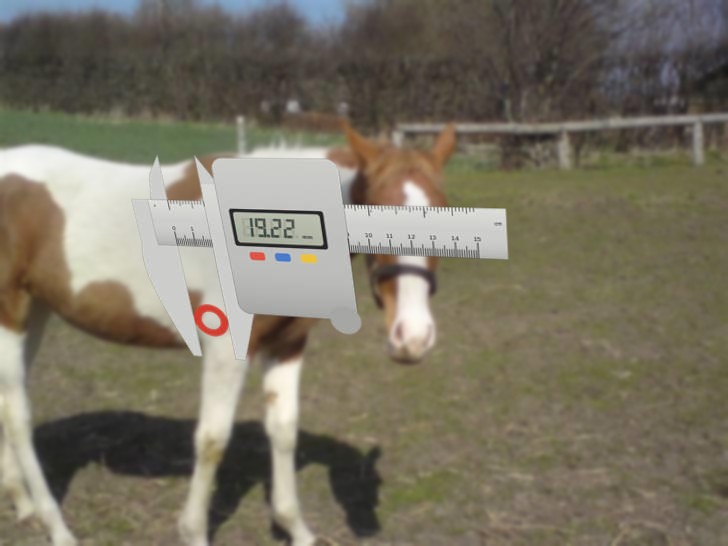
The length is {"value": 19.22, "unit": "mm"}
